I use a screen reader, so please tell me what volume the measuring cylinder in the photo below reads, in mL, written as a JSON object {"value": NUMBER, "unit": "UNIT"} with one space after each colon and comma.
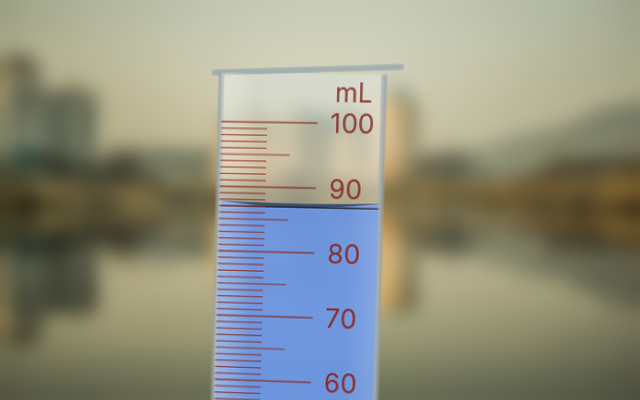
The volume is {"value": 87, "unit": "mL"}
